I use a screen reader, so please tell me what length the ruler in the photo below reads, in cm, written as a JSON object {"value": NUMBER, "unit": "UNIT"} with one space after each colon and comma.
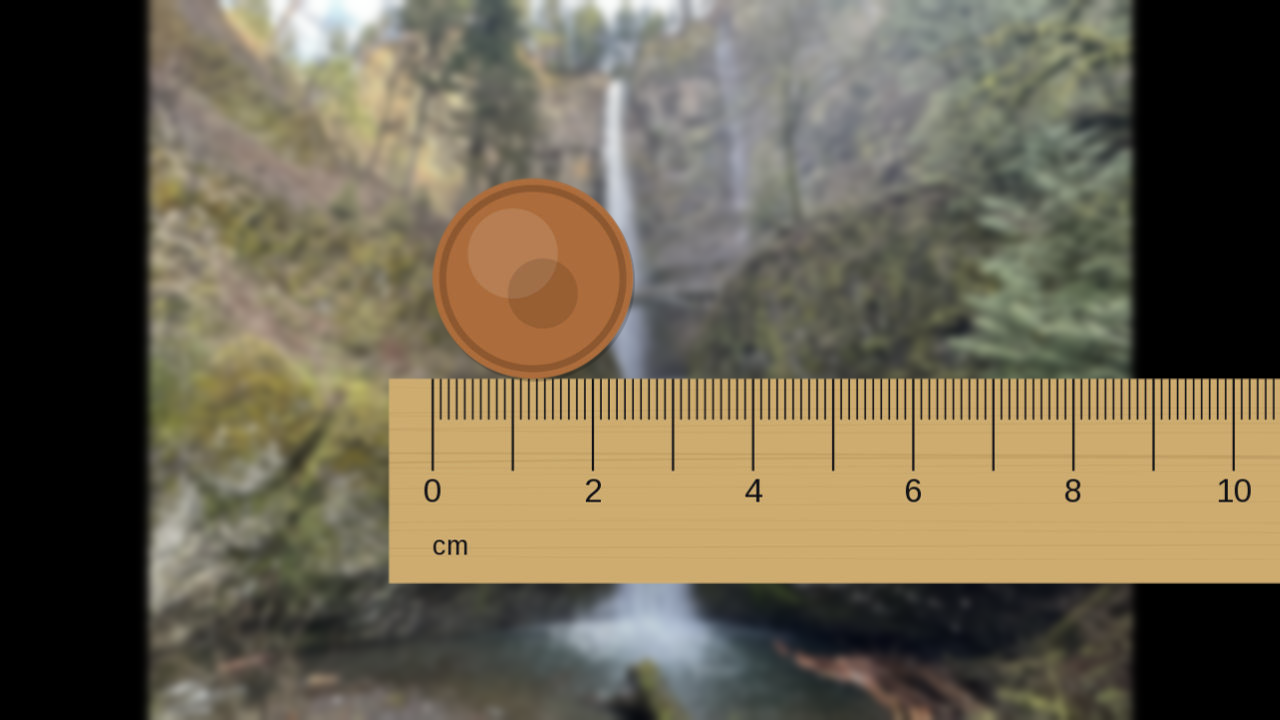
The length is {"value": 2.5, "unit": "cm"}
